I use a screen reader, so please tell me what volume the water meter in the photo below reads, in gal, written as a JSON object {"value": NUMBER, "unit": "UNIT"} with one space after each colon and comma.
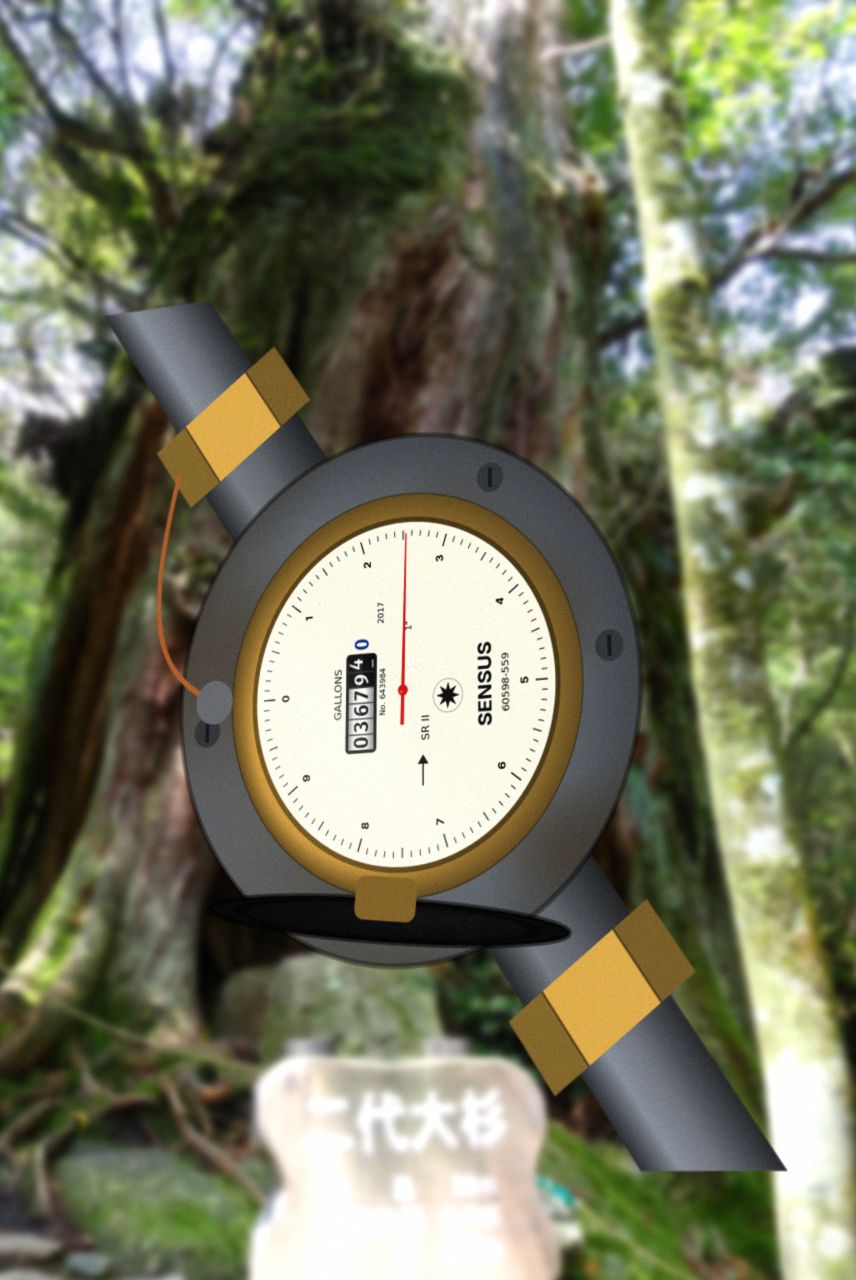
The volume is {"value": 367942.5, "unit": "gal"}
